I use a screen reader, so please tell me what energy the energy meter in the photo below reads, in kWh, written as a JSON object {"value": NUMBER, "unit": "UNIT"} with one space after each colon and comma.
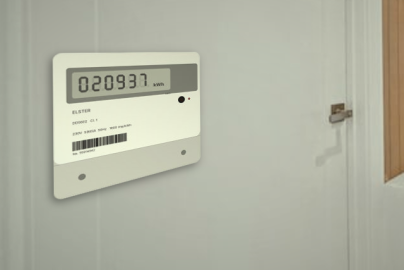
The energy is {"value": 20937, "unit": "kWh"}
